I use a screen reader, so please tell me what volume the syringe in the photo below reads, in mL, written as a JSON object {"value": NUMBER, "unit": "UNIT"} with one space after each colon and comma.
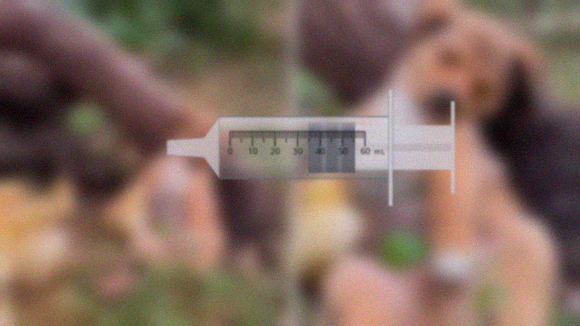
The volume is {"value": 35, "unit": "mL"}
